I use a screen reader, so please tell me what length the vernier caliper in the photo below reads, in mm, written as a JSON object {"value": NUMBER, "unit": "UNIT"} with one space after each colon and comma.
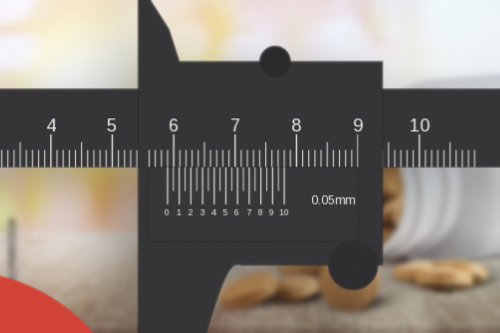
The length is {"value": 59.0, "unit": "mm"}
